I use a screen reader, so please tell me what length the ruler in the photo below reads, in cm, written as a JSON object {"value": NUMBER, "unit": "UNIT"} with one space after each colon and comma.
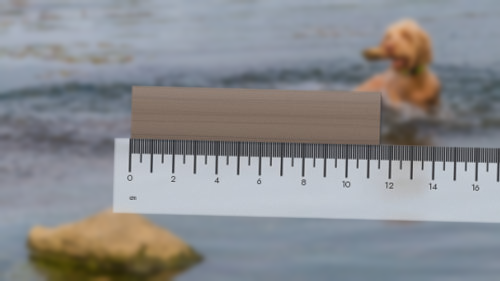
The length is {"value": 11.5, "unit": "cm"}
